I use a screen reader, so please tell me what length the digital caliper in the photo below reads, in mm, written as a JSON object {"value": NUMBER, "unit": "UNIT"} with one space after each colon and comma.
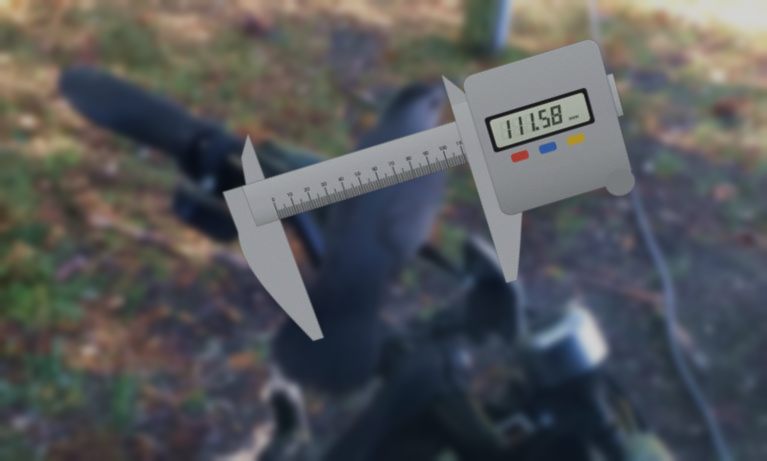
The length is {"value": 111.58, "unit": "mm"}
